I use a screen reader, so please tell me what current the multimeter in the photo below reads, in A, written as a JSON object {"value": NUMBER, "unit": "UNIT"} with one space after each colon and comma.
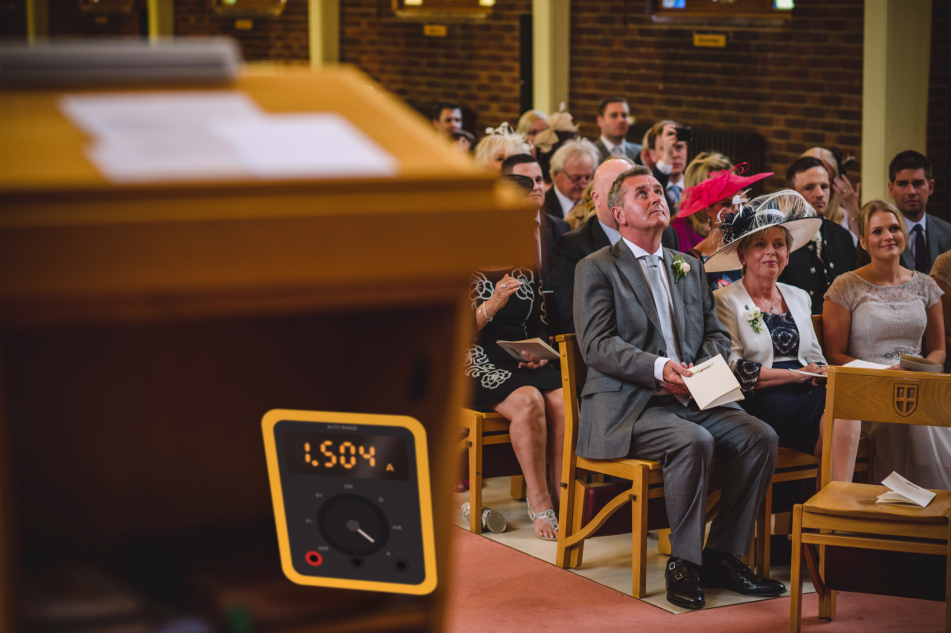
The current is {"value": 1.504, "unit": "A"}
